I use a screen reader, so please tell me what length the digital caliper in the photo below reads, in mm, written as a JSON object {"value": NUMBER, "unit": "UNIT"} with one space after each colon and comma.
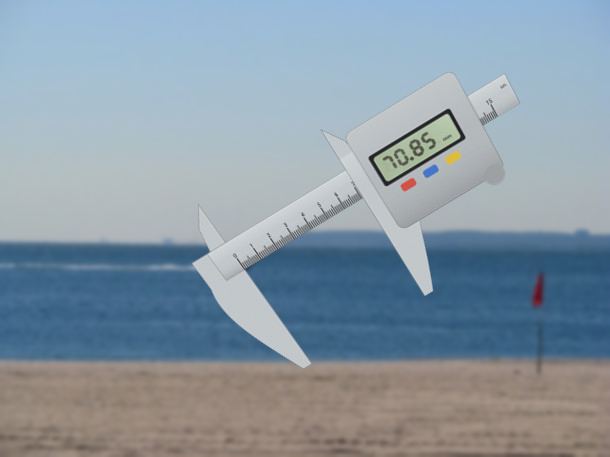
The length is {"value": 70.85, "unit": "mm"}
